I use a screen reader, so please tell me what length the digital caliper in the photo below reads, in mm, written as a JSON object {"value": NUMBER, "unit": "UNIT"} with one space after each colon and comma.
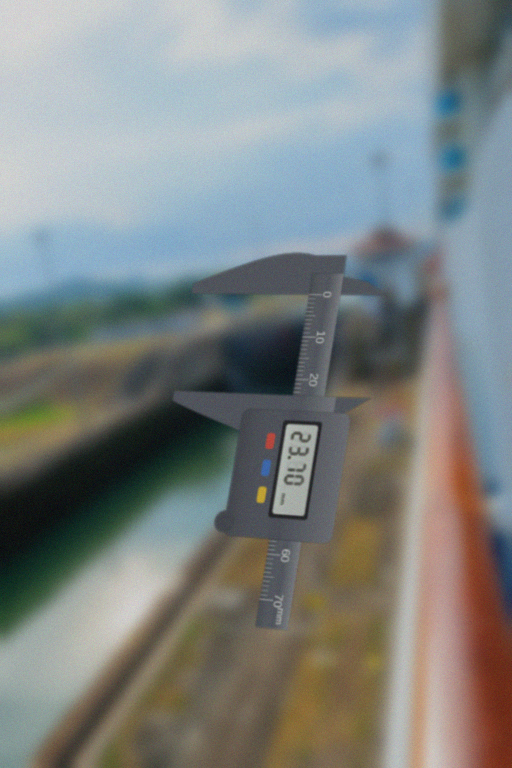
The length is {"value": 23.70, "unit": "mm"}
